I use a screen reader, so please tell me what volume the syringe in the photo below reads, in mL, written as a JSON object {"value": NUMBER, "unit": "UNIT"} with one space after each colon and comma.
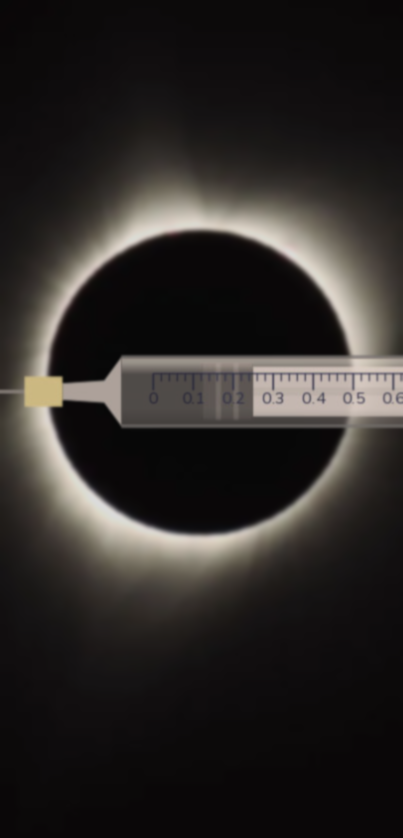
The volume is {"value": 0.12, "unit": "mL"}
